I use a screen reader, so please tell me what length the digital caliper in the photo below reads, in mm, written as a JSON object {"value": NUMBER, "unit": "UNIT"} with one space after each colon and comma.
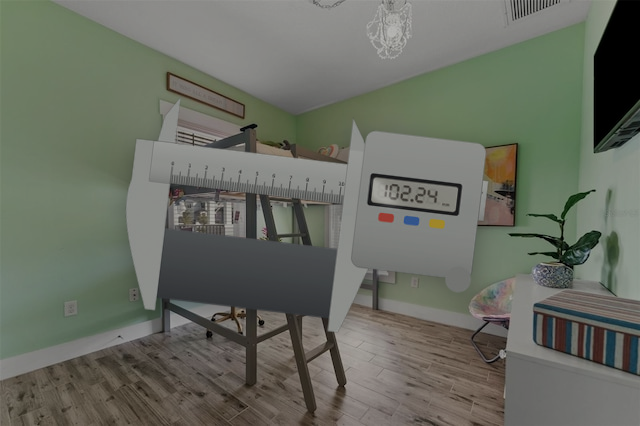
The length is {"value": 102.24, "unit": "mm"}
